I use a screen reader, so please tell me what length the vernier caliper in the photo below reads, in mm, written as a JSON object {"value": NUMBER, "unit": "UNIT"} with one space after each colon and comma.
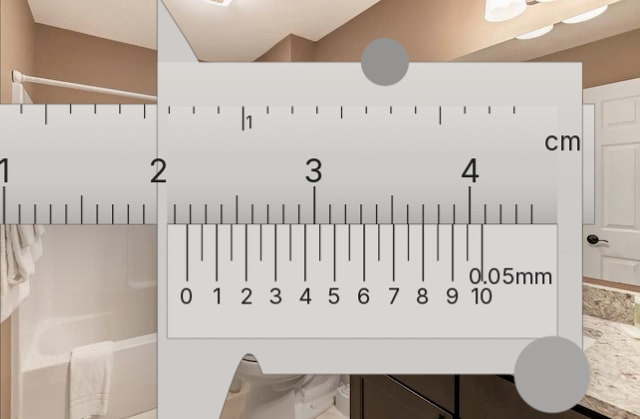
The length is {"value": 21.8, "unit": "mm"}
